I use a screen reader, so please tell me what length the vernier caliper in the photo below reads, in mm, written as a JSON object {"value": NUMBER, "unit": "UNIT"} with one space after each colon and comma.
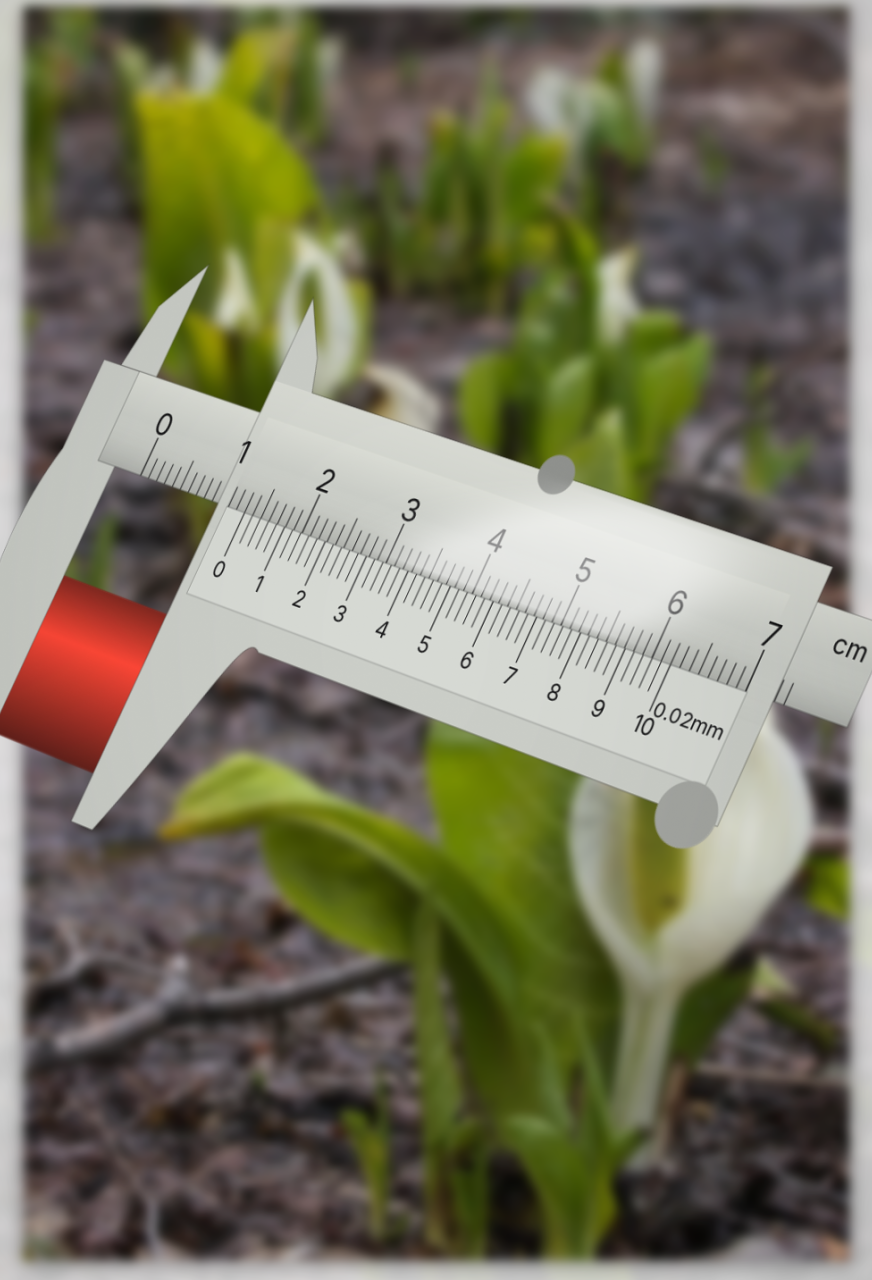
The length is {"value": 13.0, "unit": "mm"}
